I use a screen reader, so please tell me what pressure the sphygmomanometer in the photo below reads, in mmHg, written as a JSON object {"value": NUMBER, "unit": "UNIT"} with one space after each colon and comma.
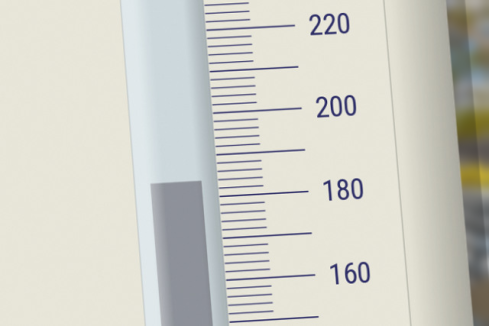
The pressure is {"value": 184, "unit": "mmHg"}
